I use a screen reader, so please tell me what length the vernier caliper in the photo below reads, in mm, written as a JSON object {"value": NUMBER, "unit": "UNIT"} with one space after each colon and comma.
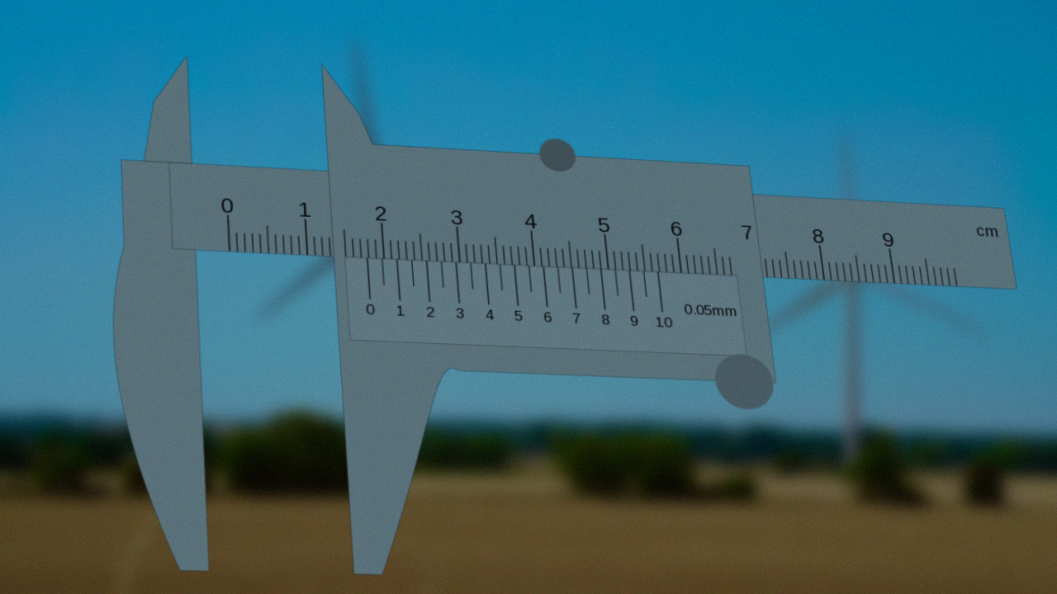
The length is {"value": 17.8, "unit": "mm"}
